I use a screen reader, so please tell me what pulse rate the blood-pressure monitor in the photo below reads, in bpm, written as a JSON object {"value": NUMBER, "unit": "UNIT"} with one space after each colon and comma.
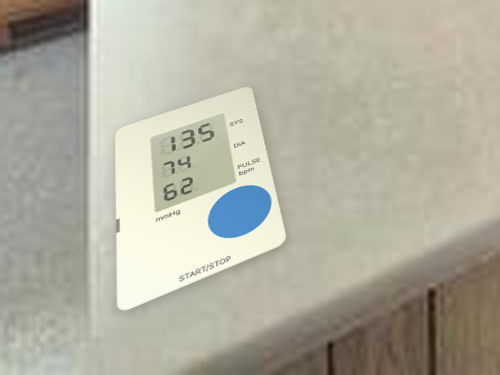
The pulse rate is {"value": 62, "unit": "bpm"}
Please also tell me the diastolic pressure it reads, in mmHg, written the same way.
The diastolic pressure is {"value": 74, "unit": "mmHg"}
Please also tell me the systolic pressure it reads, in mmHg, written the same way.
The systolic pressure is {"value": 135, "unit": "mmHg"}
